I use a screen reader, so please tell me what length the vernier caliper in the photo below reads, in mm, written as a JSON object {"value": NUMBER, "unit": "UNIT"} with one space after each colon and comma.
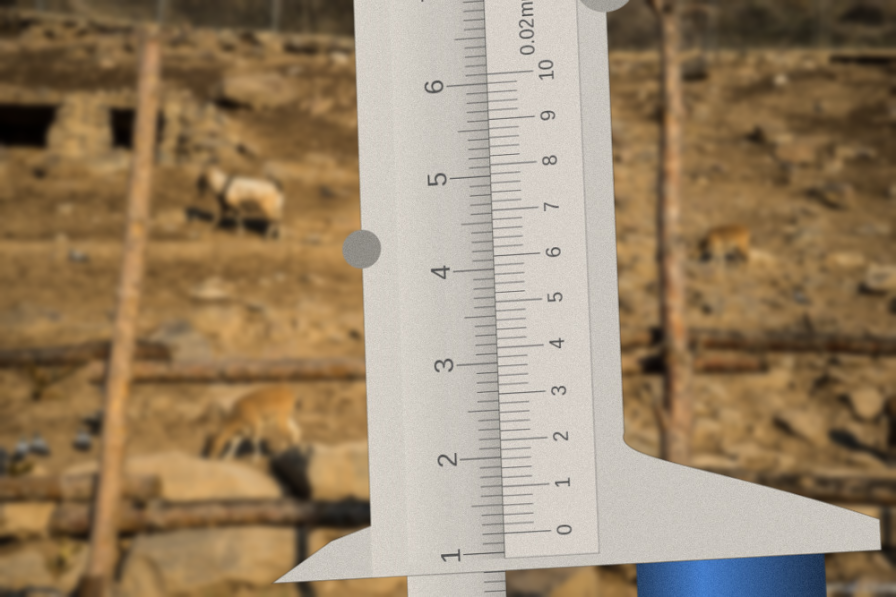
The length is {"value": 12.0, "unit": "mm"}
